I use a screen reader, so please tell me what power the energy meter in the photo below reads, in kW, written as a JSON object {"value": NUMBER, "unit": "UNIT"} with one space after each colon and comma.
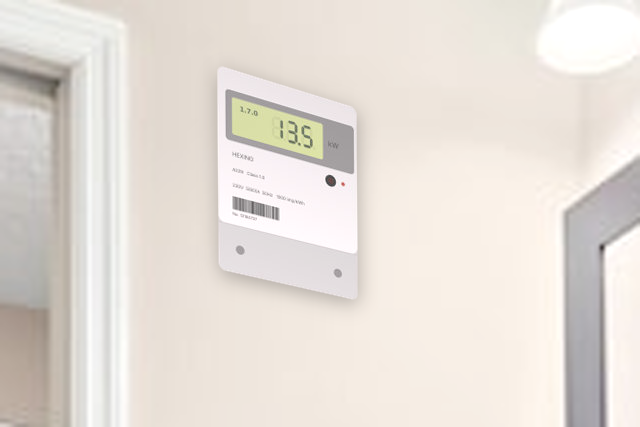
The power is {"value": 13.5, "unit": "kW"}
